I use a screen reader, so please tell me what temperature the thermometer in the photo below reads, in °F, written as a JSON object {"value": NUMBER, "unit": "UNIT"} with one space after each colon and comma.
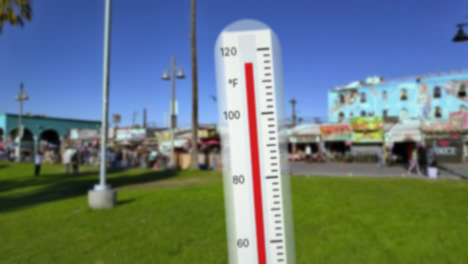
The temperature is {"value": 116, "unit": "°F"}
